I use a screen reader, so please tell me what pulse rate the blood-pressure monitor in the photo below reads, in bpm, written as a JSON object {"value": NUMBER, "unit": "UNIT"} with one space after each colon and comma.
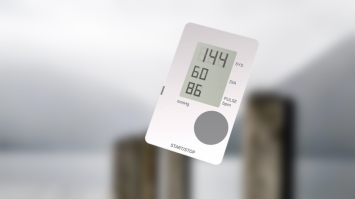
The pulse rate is {"value": 86, "unit": "bpm"}
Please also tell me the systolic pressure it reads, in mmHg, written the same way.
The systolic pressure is {"value": 144, "unit": "mmHg"}
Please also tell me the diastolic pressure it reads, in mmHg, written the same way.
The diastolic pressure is {"value": 60, "unit": "mmHg"}
